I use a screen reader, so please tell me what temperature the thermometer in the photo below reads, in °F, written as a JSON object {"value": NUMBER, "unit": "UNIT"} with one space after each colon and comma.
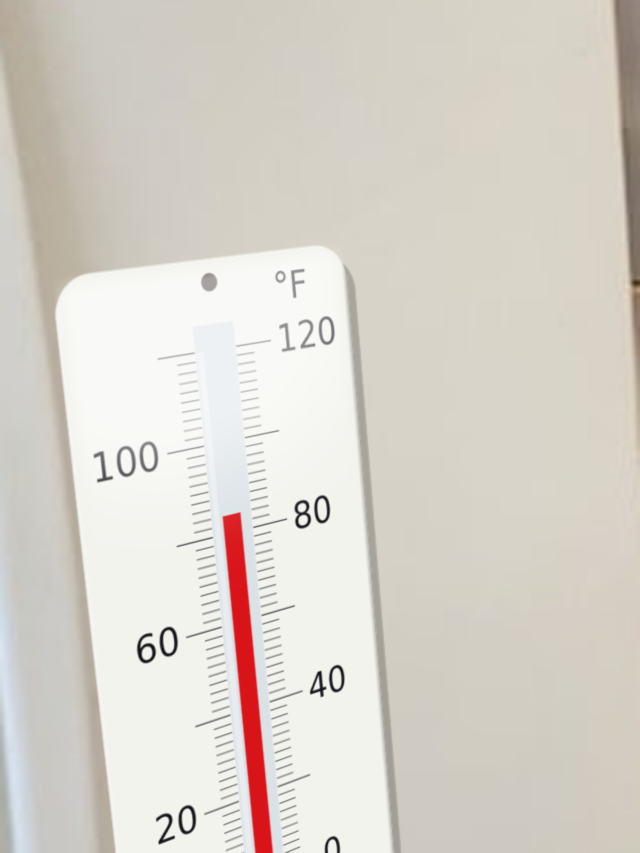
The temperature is {"value": 84, "unit": "°F"}
